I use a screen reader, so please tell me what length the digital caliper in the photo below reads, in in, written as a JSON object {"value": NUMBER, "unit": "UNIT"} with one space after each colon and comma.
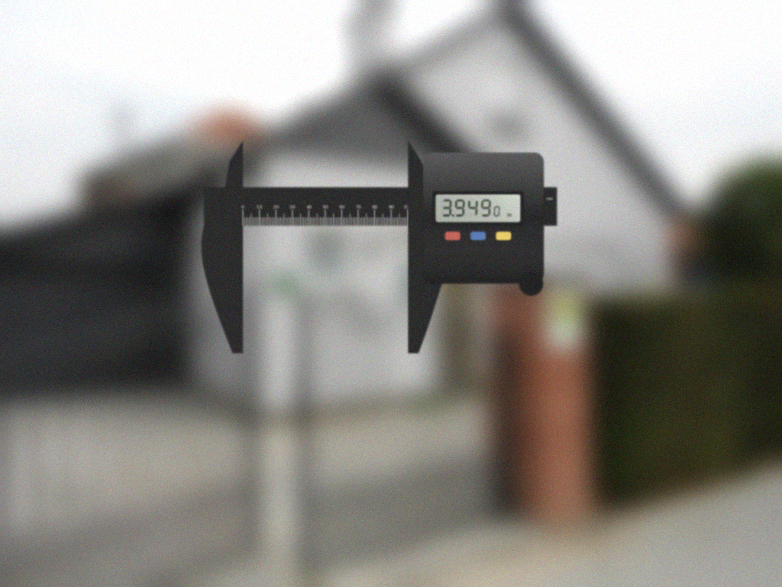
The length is {"value": 3.9490, "unit": "in"}
